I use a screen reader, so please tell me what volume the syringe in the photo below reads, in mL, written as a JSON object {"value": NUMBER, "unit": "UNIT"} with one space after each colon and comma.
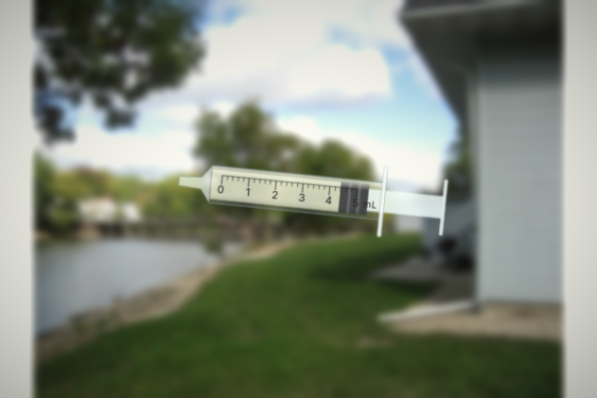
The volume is {"value": 4.4, "unit": "mL"}
